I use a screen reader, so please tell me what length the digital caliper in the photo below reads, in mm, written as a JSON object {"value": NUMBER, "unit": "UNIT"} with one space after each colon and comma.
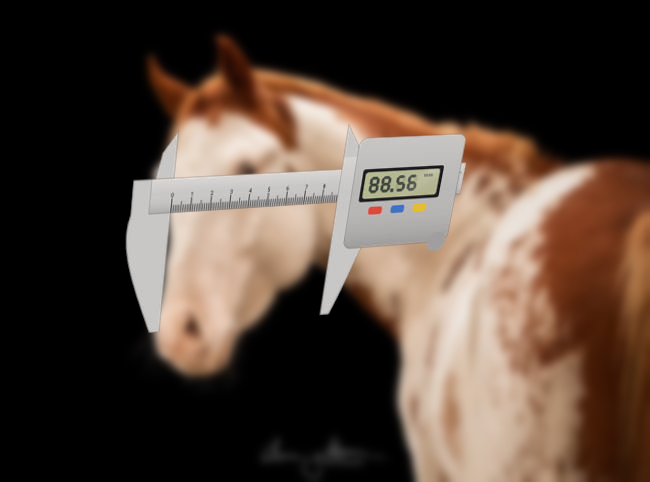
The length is {"value": 88.56, "unit": "mm"}
